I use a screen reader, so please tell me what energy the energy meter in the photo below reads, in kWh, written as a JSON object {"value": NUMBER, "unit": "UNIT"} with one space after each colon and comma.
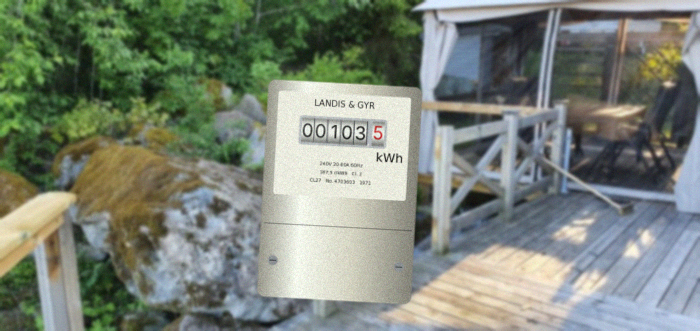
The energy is {"value": 103.5, "unit": "kWh"}
